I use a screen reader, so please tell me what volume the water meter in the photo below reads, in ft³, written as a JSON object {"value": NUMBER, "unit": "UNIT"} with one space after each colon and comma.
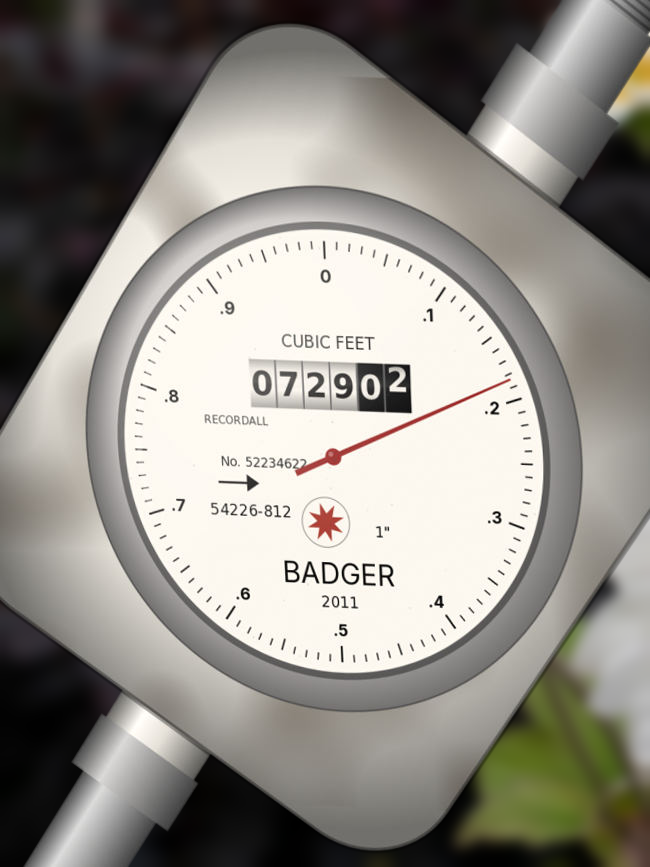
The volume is {"value": 72902.18, "unit": "ft³"}
